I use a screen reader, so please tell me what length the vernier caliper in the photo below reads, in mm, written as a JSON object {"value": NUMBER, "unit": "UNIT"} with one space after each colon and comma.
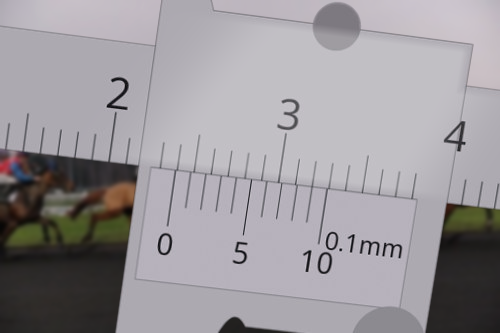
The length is {"value": 23.9, "unit": "mm"}
